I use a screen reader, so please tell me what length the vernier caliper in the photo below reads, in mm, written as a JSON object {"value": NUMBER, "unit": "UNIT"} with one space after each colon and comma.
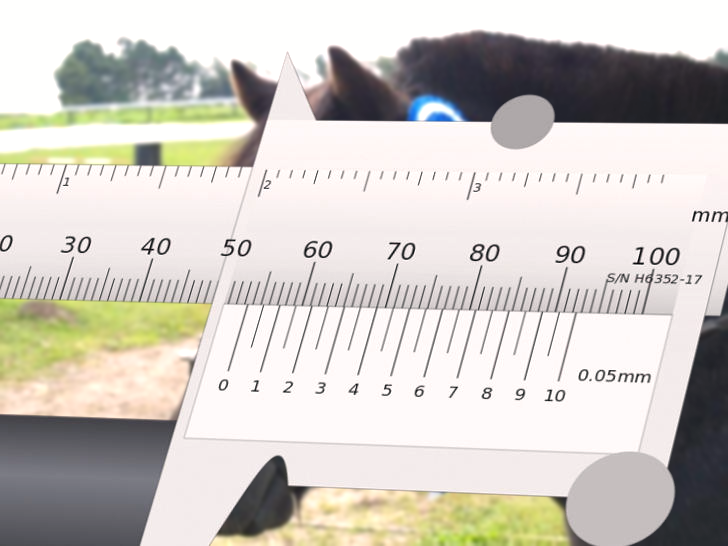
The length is {"value": 53.4, "unit": "mm"}
